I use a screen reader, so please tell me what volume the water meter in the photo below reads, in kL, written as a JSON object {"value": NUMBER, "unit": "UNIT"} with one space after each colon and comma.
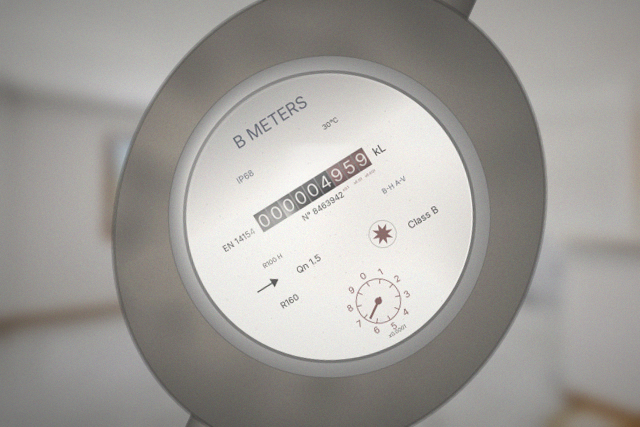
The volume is {"value": 4.9596, "unit": "kL"}
